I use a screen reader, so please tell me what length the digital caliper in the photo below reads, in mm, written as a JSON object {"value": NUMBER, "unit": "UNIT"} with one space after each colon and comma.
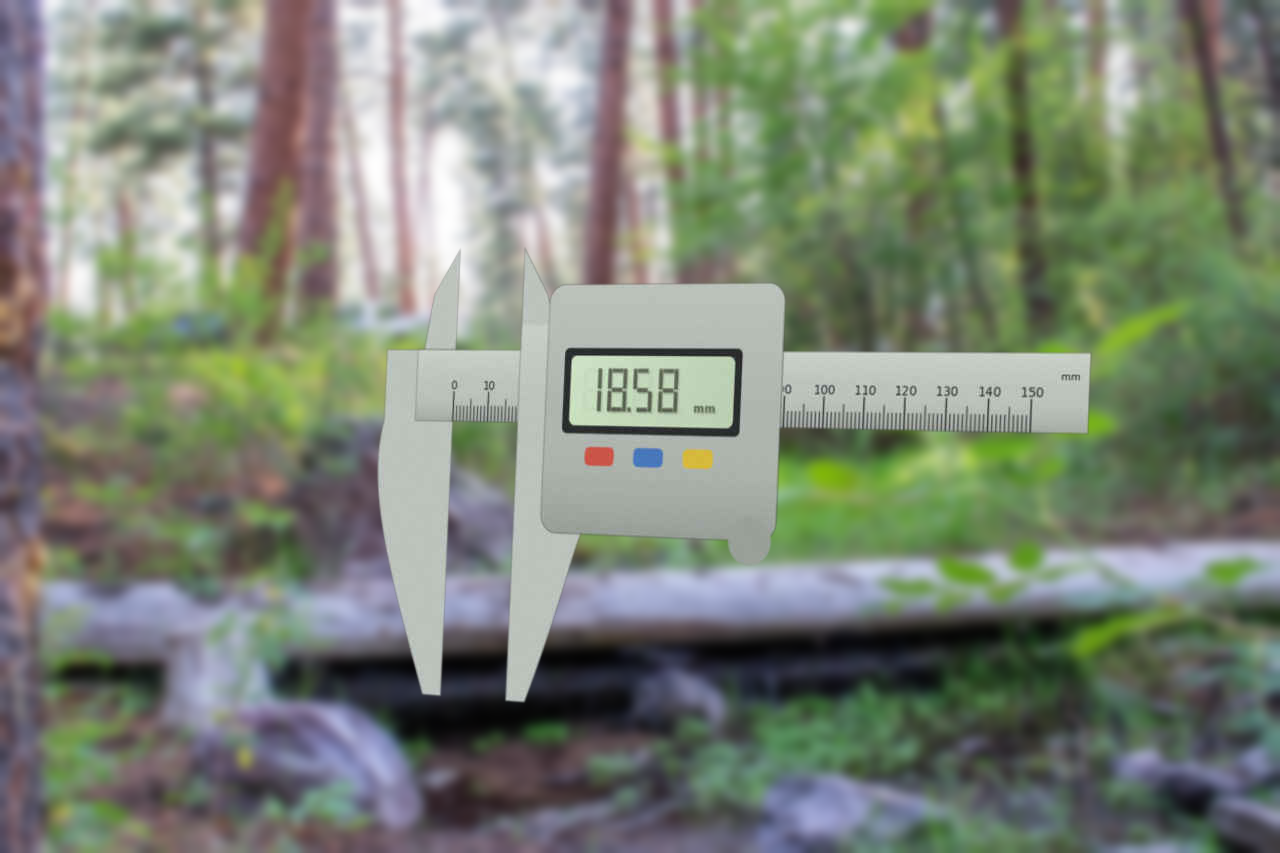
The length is {"value": 18.58, "unit": "mm"}
